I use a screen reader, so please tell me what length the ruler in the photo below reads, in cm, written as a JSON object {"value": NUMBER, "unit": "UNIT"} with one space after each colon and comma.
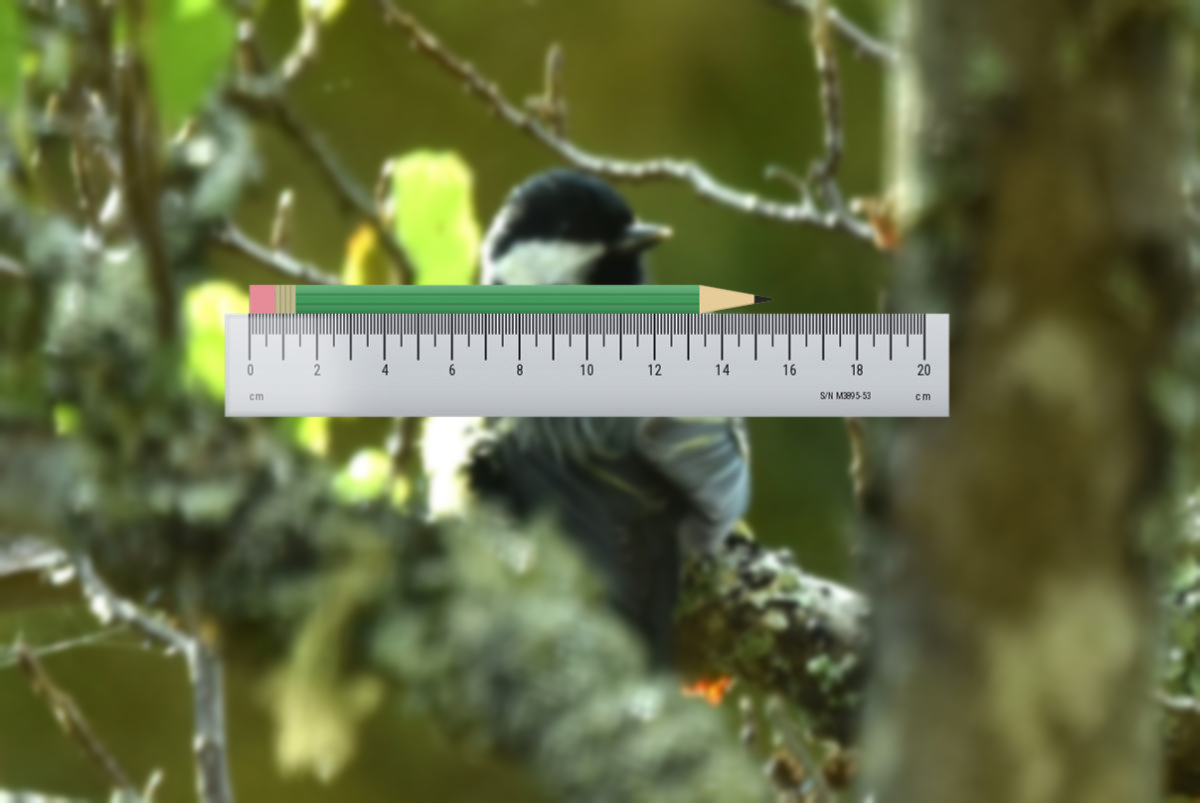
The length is {"value": 15.5, "unit": "cm"}
